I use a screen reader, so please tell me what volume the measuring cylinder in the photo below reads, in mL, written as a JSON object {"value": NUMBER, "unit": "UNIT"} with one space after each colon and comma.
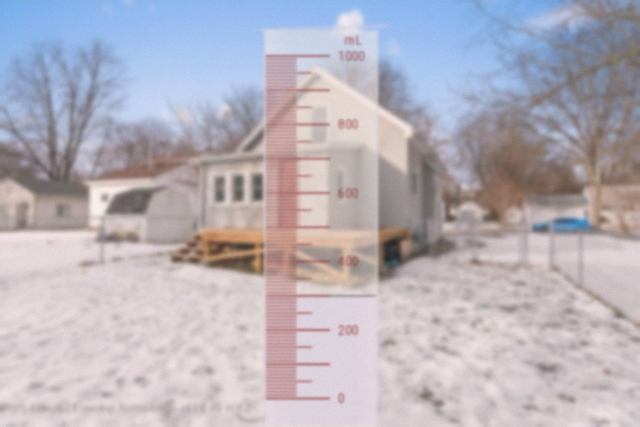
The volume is {"value": 300, "unit": "mL"}
